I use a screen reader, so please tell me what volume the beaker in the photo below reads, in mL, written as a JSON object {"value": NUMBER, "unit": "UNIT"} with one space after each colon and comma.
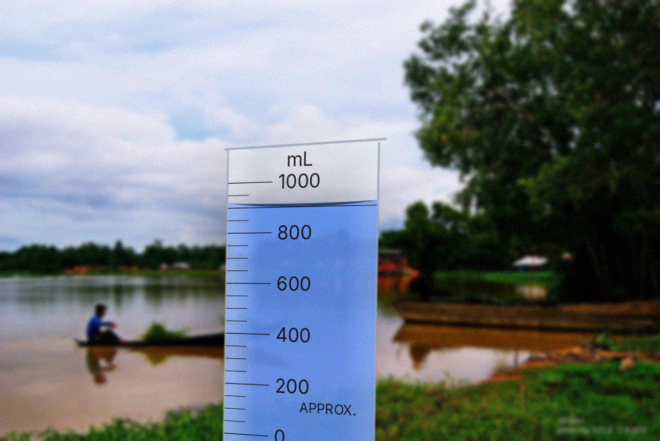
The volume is {"value": 900, "unit": "mL"}
